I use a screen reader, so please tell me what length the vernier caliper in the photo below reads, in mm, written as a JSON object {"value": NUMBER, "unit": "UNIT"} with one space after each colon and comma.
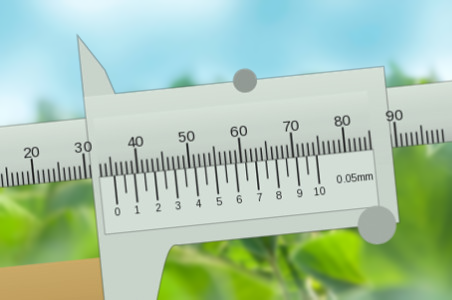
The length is {"value": 35.5, "unit": "mm"}
